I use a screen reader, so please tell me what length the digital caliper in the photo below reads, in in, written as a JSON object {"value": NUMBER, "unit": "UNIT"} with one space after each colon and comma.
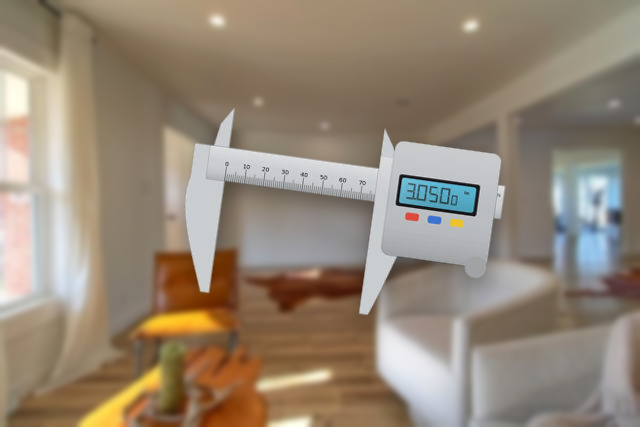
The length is {"value": 3.0500, "unit": "in"}
